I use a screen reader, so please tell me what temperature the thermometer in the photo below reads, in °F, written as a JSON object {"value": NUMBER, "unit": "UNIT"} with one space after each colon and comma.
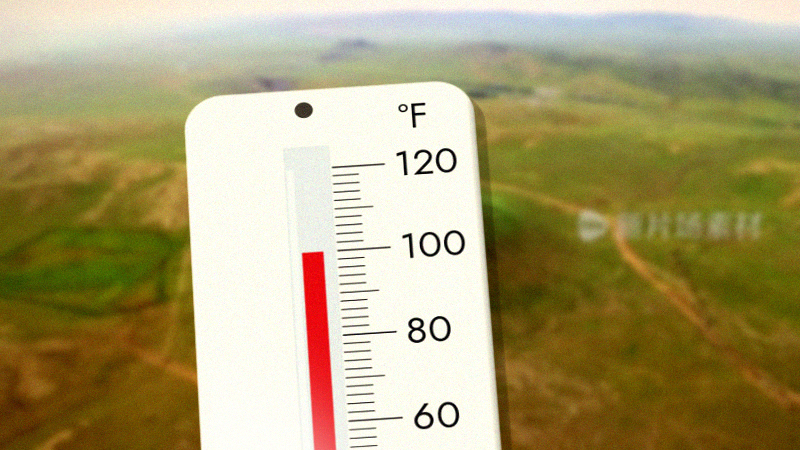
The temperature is {"value": 100, "unit": "°F"}
